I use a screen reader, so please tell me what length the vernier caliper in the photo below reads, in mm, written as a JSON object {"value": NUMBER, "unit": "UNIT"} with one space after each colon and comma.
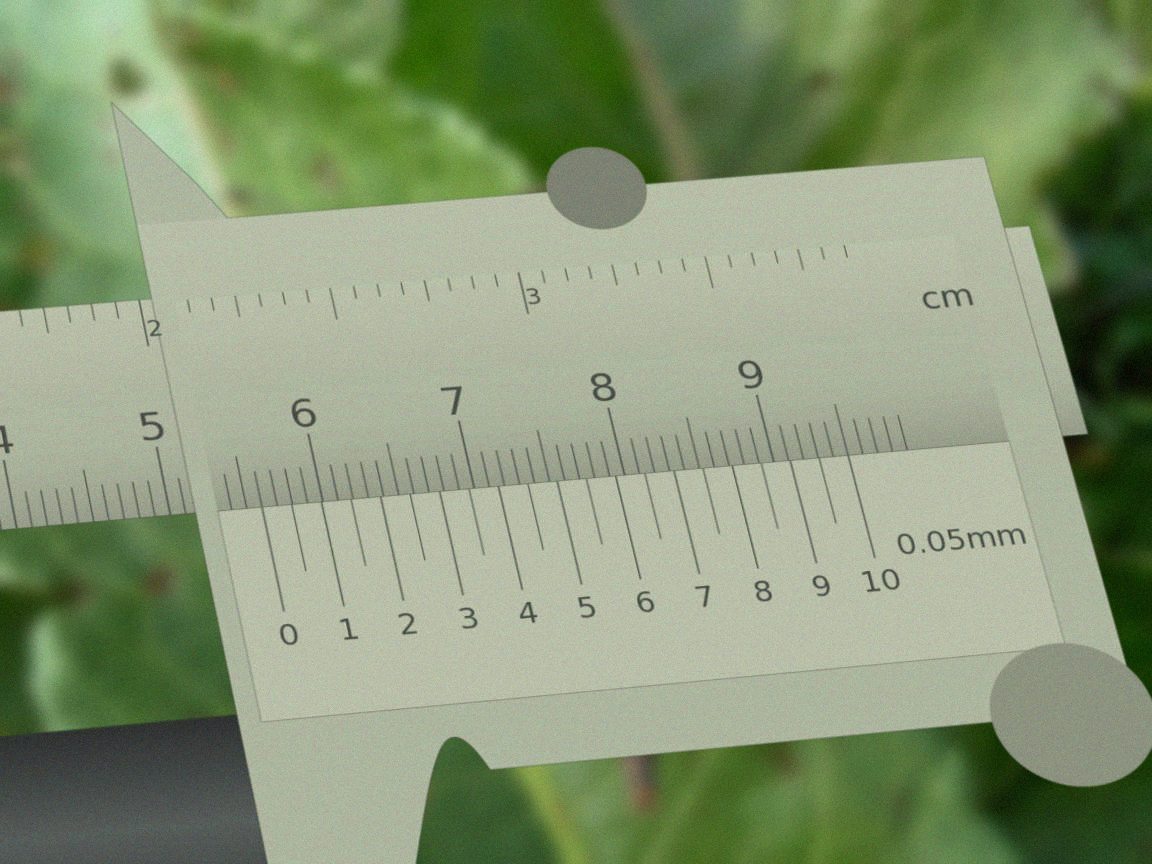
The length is {"value": 56.0, "unit": "mm"}
